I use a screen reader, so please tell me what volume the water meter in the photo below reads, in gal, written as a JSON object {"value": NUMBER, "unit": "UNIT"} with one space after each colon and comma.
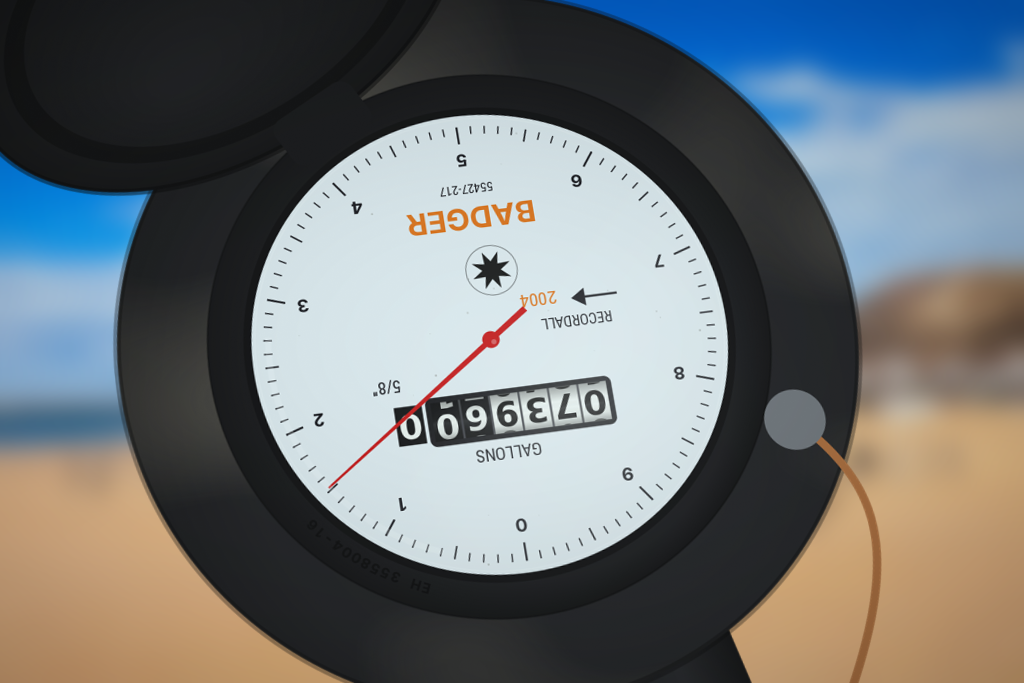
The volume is {"value": 739601.5, "unit": "gal"}
